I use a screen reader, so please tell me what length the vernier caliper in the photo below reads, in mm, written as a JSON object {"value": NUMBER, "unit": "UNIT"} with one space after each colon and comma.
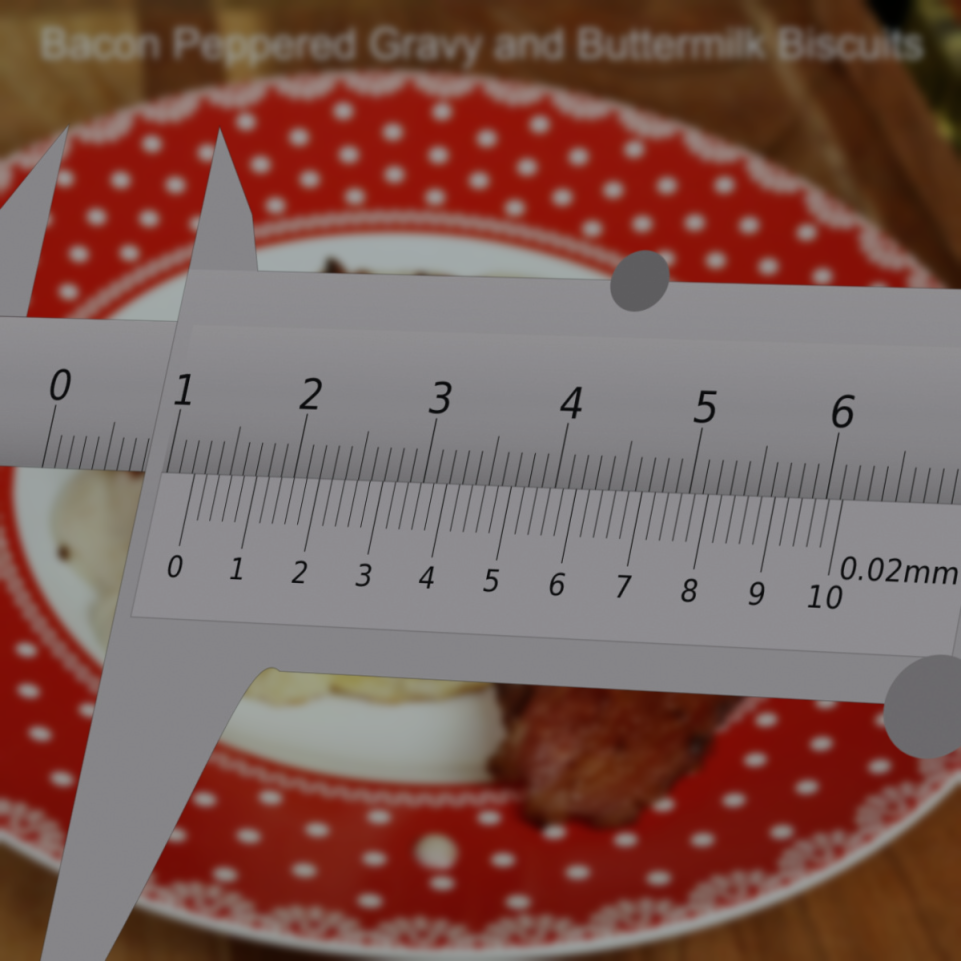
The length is {"value": 12.2, "unit": "mm"}
